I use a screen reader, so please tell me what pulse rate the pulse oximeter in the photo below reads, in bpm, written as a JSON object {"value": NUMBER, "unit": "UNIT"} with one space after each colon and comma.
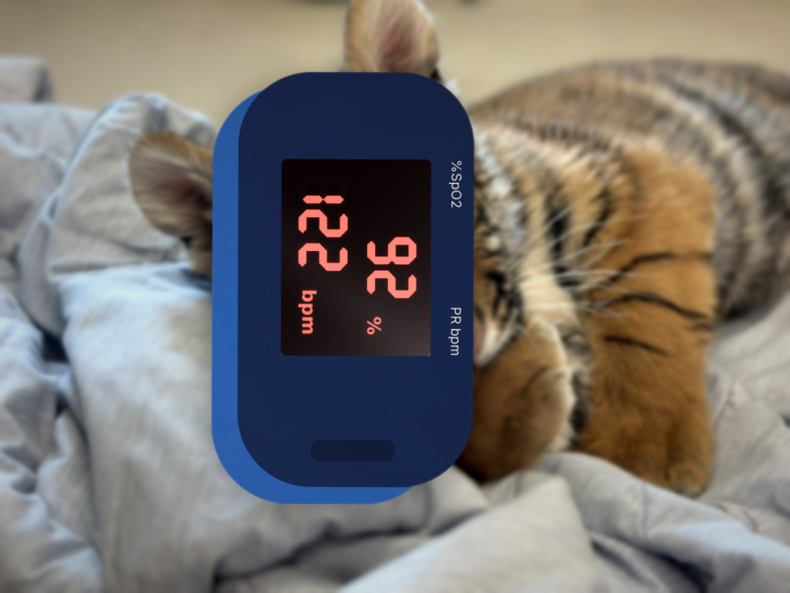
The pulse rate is {"value": 122, "unit": "bpm"}
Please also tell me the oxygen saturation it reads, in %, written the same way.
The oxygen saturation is {"value": 92, "unit": "%"}
